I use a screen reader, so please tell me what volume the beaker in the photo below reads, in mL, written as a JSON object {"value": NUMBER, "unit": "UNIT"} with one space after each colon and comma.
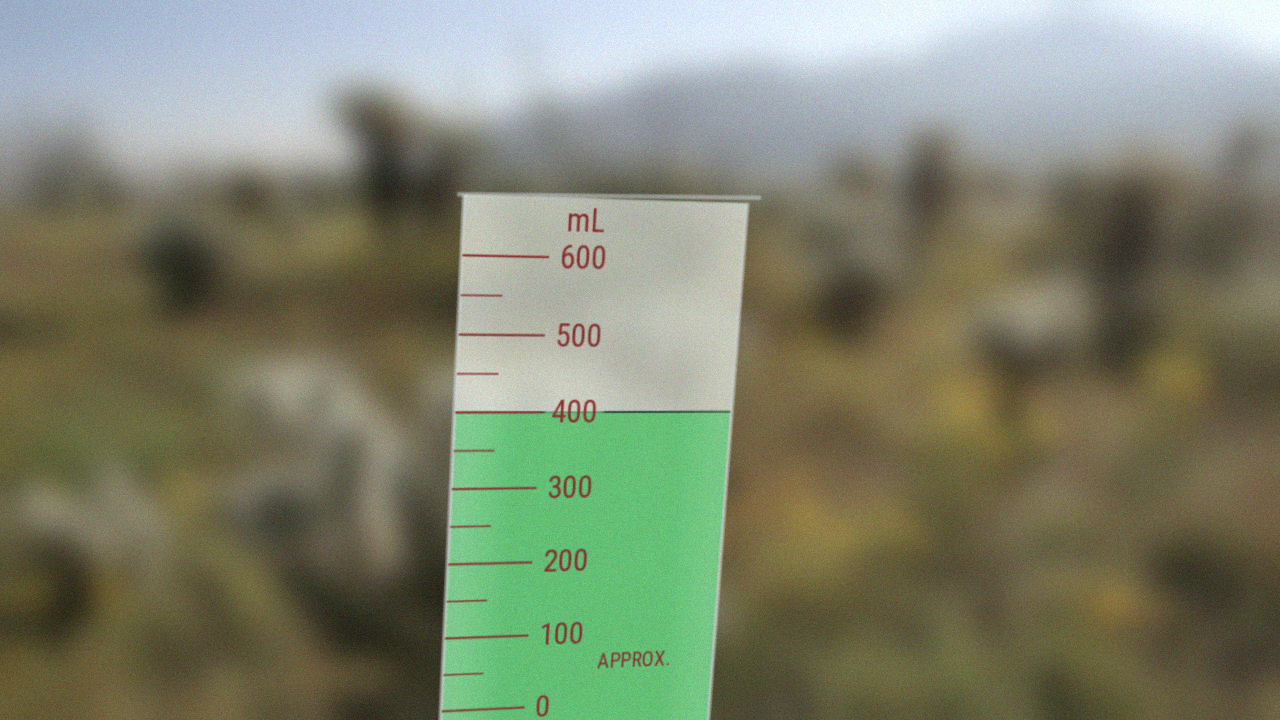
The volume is {"value": 400, "unit": "mL"}
